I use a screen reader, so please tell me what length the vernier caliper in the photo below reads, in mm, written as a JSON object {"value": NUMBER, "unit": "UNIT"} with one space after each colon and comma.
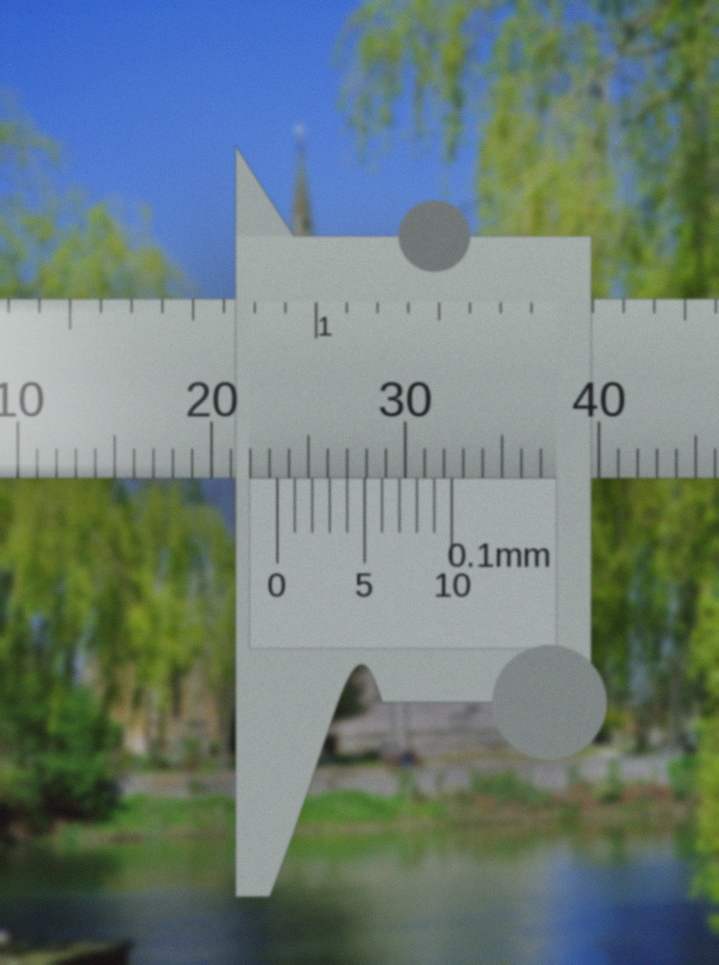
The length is {"value": 23.4, "unit": "mm"}
